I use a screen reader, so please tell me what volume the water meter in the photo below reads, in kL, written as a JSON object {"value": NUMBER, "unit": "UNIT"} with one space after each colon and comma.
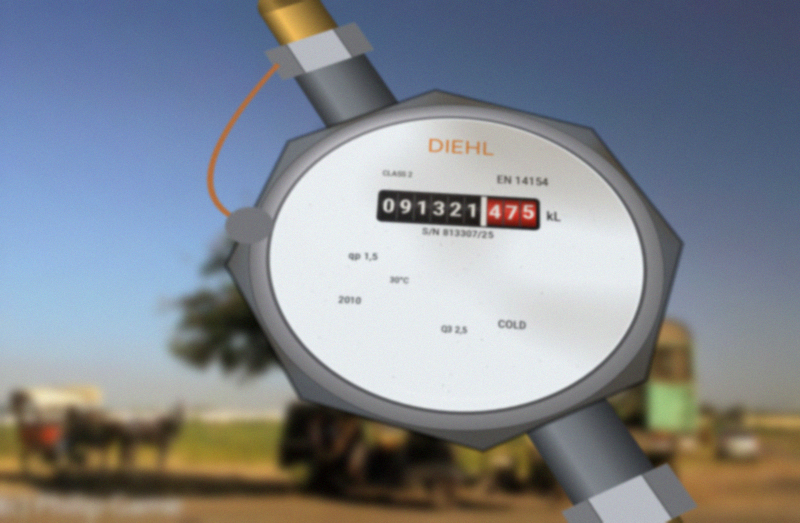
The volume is {"value": 91321.475, "unit": "kL"}
